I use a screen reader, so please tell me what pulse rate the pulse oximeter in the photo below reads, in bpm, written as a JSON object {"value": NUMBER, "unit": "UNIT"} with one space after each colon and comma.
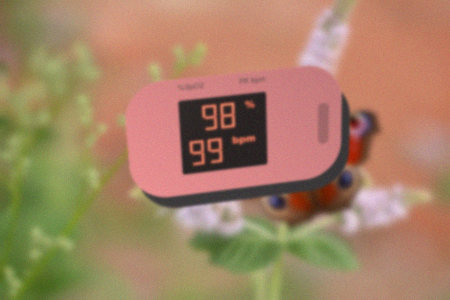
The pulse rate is {"value": 99, "unit": "bpm"}
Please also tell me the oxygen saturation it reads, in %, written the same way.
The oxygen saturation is {"value": 98, "unit": "%"}
